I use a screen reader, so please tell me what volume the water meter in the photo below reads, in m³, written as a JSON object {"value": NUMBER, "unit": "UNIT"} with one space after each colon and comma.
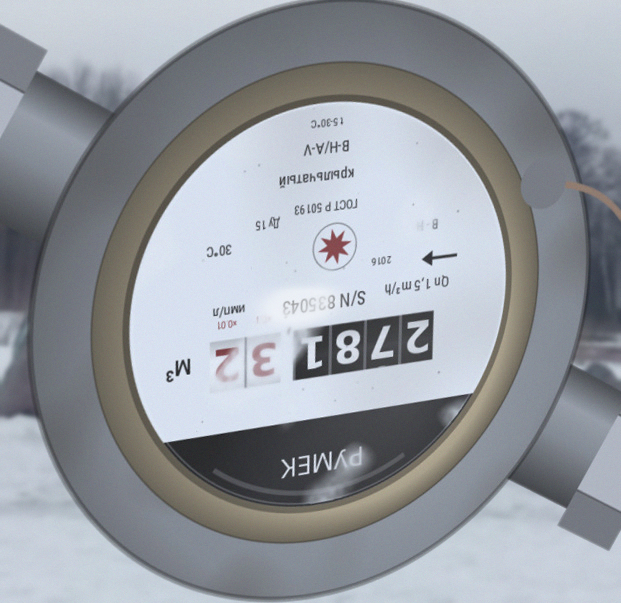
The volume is {"value": 2781.32, "unit": "m³"}
